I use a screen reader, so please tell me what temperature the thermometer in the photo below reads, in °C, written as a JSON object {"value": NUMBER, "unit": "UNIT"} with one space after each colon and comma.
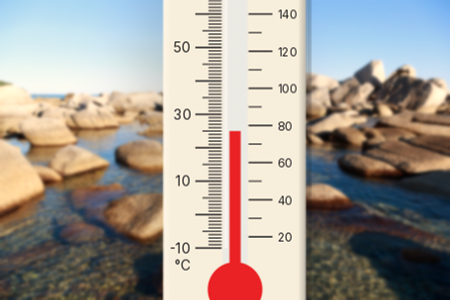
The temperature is {"value": 25, "unit": "°C"}
